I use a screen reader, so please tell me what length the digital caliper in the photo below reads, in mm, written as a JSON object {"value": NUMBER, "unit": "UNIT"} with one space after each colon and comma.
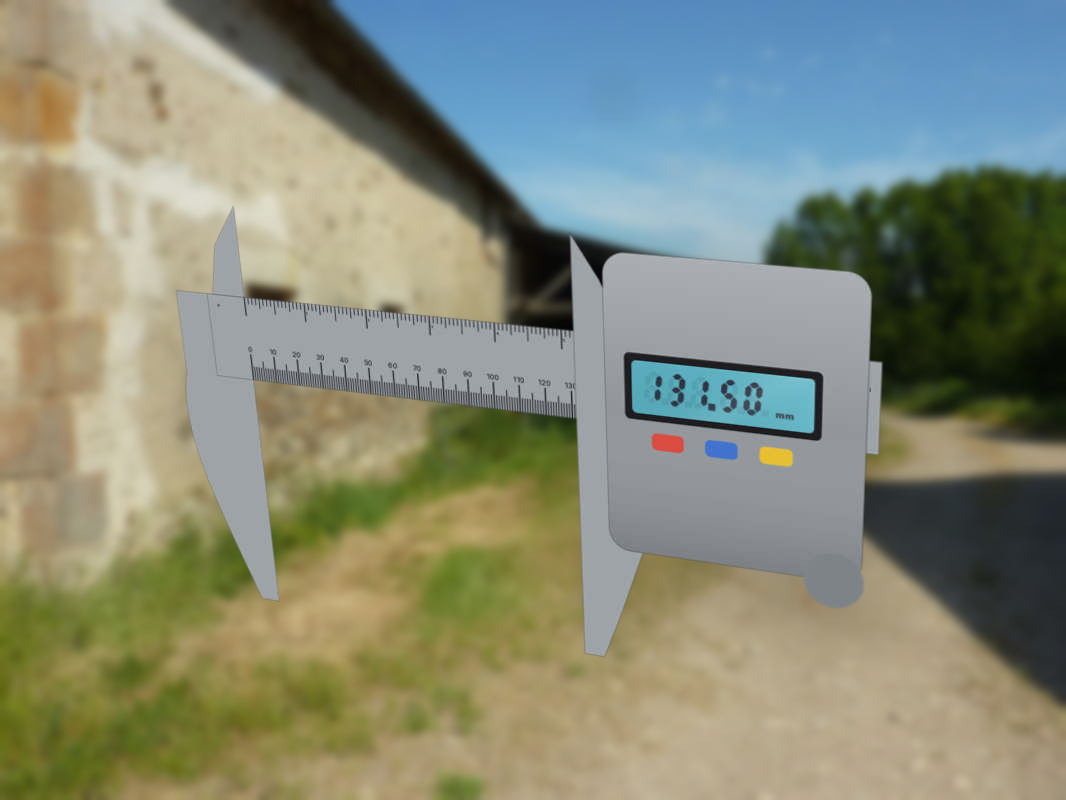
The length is {"value": 131.50, "unit": "mm"}
